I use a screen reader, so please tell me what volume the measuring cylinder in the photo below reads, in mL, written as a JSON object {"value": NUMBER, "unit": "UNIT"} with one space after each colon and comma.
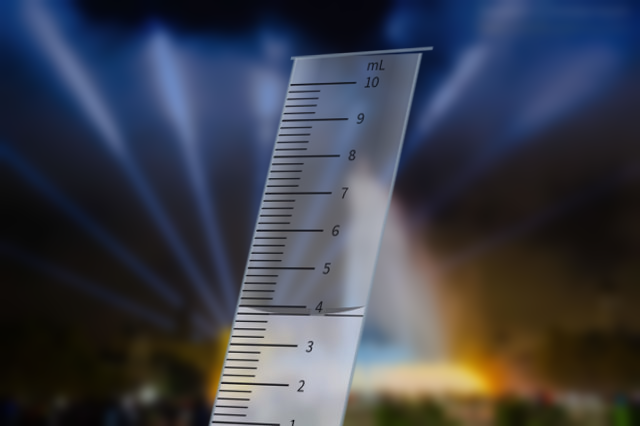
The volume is {"value": 3.8, "unit": "mL"}
